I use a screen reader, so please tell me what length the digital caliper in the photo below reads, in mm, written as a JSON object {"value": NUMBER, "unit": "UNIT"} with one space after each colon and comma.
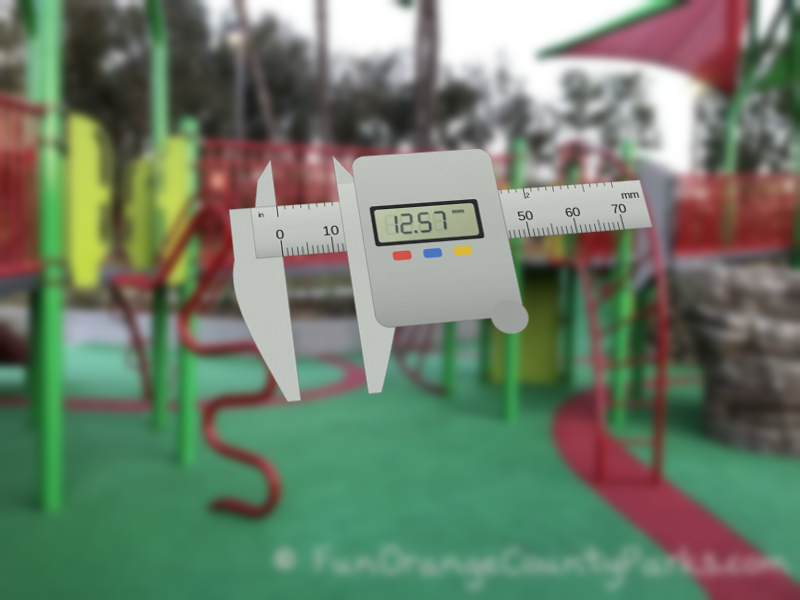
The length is {"value": 12.57, "unit": "mm"}
